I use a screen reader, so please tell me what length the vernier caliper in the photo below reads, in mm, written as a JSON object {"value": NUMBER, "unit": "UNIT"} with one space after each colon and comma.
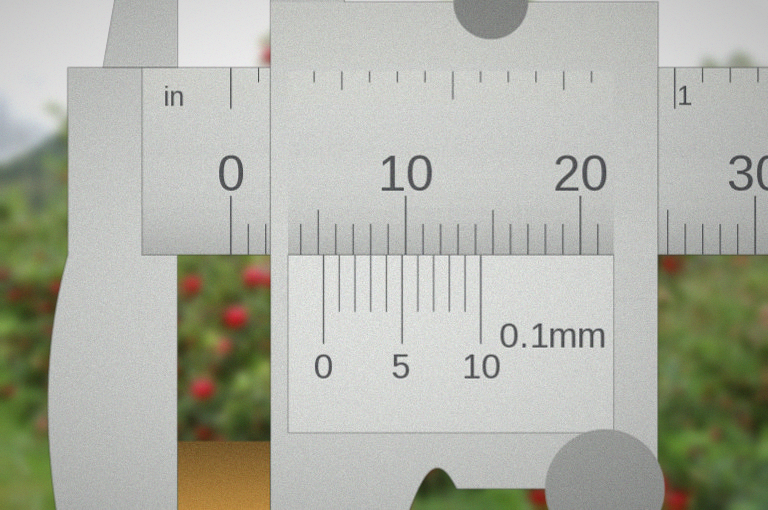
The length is {"value": 5.3, "unit": "mm"}
